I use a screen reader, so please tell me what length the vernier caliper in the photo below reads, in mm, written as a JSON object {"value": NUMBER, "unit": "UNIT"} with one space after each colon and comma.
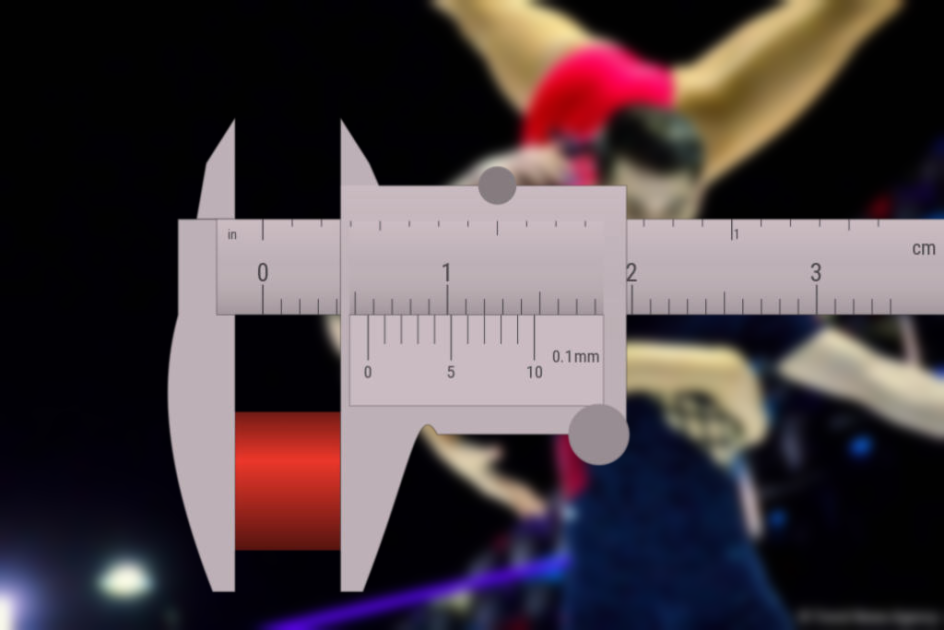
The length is {"value": 5.7, "unit": "mm"}
